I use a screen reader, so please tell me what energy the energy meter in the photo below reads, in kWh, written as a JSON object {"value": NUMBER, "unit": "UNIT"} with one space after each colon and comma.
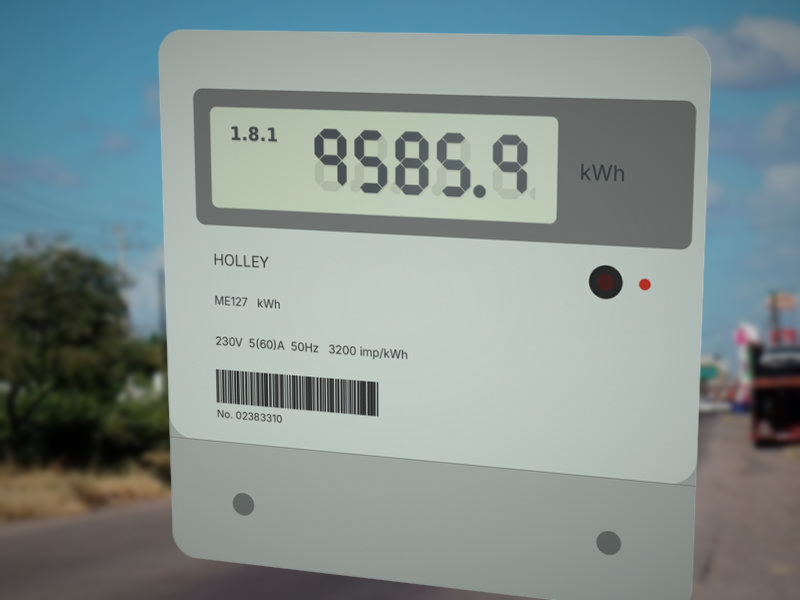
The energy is {"value": 9585.9, "unit": "kWh"}
